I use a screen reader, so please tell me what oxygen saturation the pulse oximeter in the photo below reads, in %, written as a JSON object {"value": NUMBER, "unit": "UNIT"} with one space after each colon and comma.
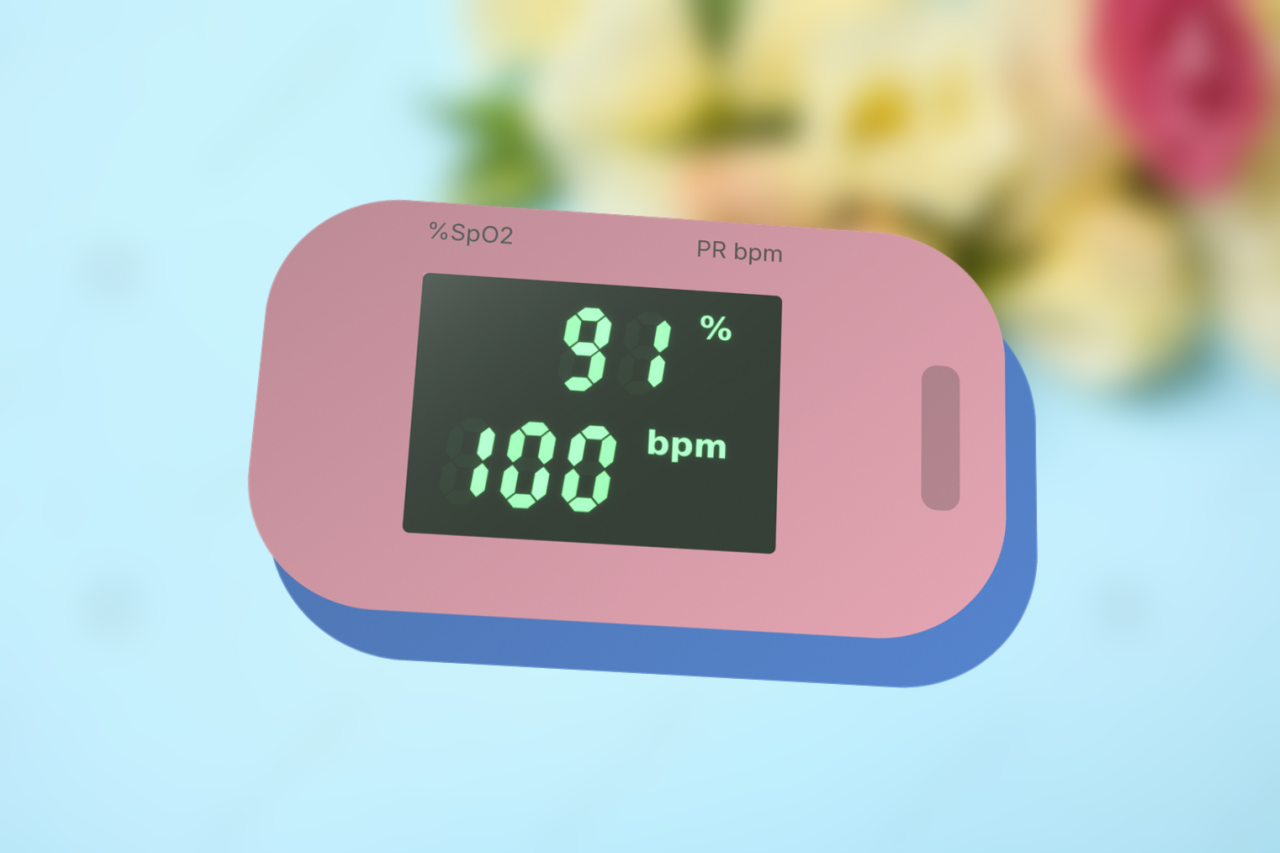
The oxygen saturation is {"value": 91, "unit": "%"}
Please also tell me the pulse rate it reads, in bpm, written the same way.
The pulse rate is {"value": 100, "unit": "bpm"}
